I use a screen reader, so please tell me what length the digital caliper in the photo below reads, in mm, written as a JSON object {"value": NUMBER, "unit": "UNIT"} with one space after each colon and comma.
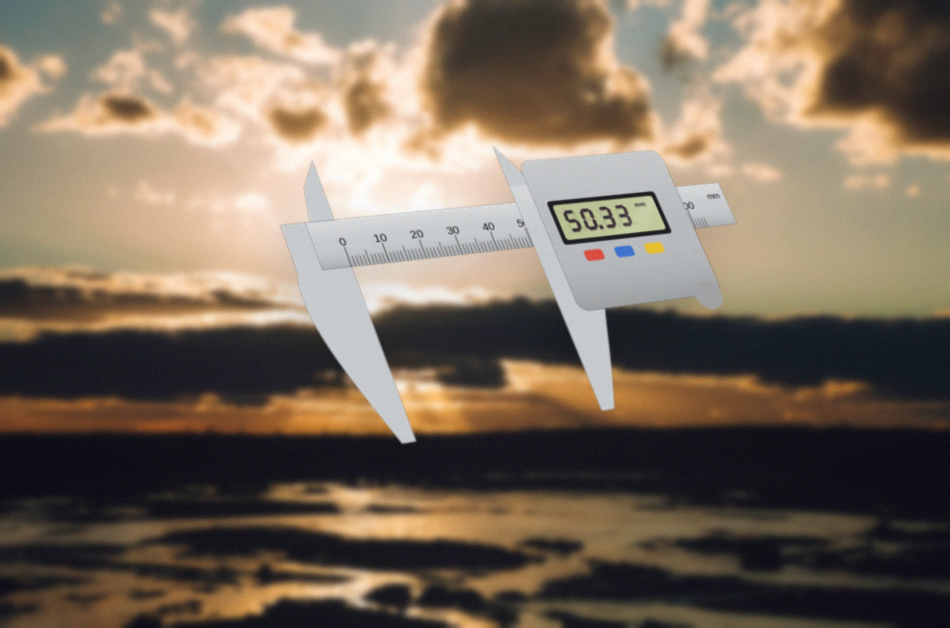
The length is {"value": 50.33, "unit": "mm"}
